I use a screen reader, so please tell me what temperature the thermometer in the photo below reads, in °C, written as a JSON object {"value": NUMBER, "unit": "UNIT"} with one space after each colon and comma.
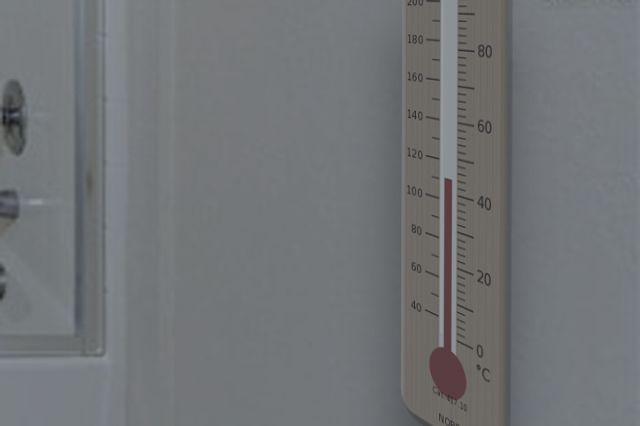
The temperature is {"value": 44, "unit": "°C"}
